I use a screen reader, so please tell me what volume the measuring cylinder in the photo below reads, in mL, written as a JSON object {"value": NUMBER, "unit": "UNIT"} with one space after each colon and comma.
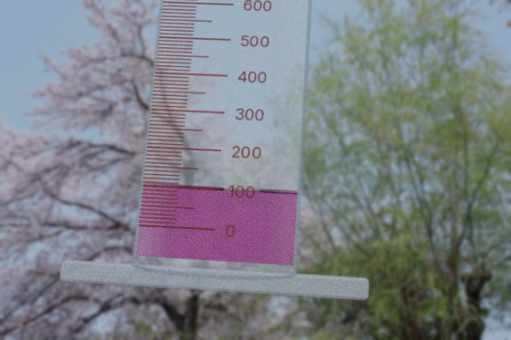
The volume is {"value": 100, "unit": "mL"}
